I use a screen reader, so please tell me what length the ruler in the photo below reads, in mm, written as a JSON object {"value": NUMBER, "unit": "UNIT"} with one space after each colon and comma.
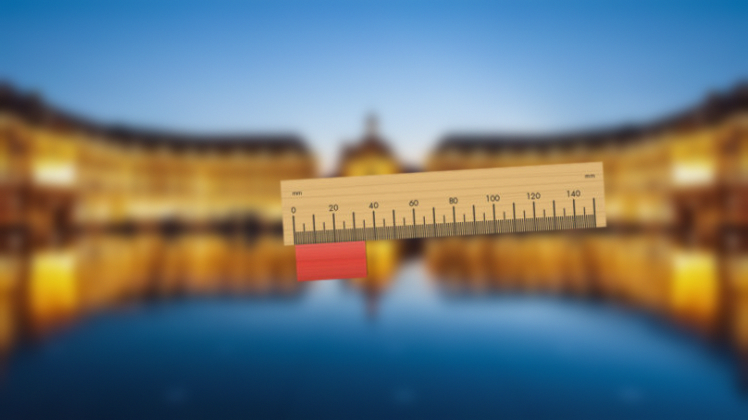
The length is {"value": 35, "unit": "mm"}
